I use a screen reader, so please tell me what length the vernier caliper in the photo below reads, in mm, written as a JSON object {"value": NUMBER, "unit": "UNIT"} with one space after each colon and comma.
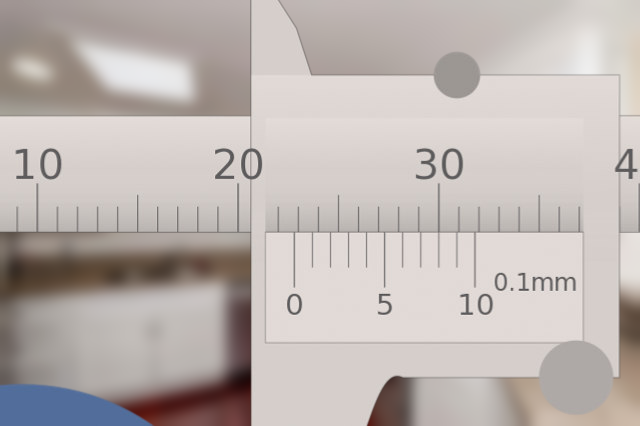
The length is {"value": 22.8, "unit": "mm"}
